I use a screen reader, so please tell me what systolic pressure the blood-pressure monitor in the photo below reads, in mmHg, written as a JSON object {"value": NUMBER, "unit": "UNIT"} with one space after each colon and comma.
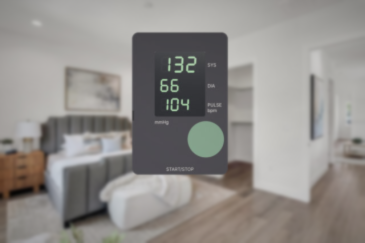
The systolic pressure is {"value": 132, "unit": "mmHg"}
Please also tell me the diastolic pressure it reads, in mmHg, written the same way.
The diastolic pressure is {"value": 66, "unit": "mmHg"}
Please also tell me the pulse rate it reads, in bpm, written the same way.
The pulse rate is {"value": 104, "unit": "bpm"}
